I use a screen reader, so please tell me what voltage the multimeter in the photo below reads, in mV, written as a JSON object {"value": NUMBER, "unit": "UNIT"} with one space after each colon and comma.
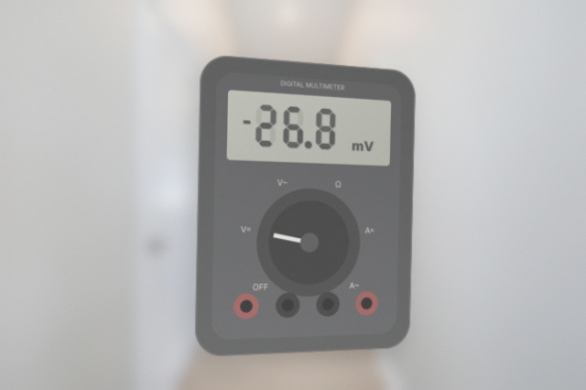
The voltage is {"value": -26.8, "unit": "mV"}
